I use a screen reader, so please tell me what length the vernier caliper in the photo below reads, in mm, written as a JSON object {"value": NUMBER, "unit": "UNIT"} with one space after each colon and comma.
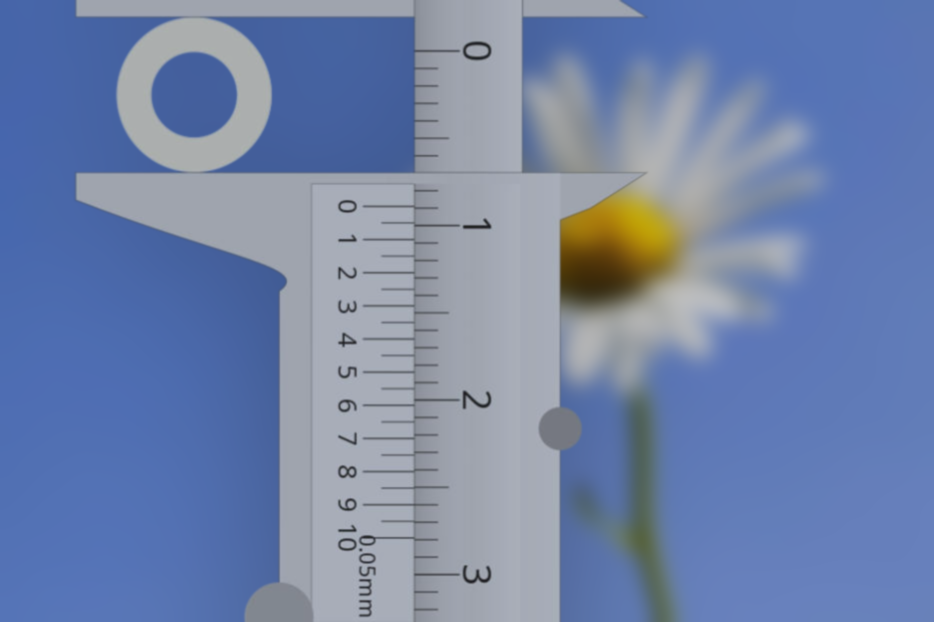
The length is {"value": 8.9, "unit": "mm"}
